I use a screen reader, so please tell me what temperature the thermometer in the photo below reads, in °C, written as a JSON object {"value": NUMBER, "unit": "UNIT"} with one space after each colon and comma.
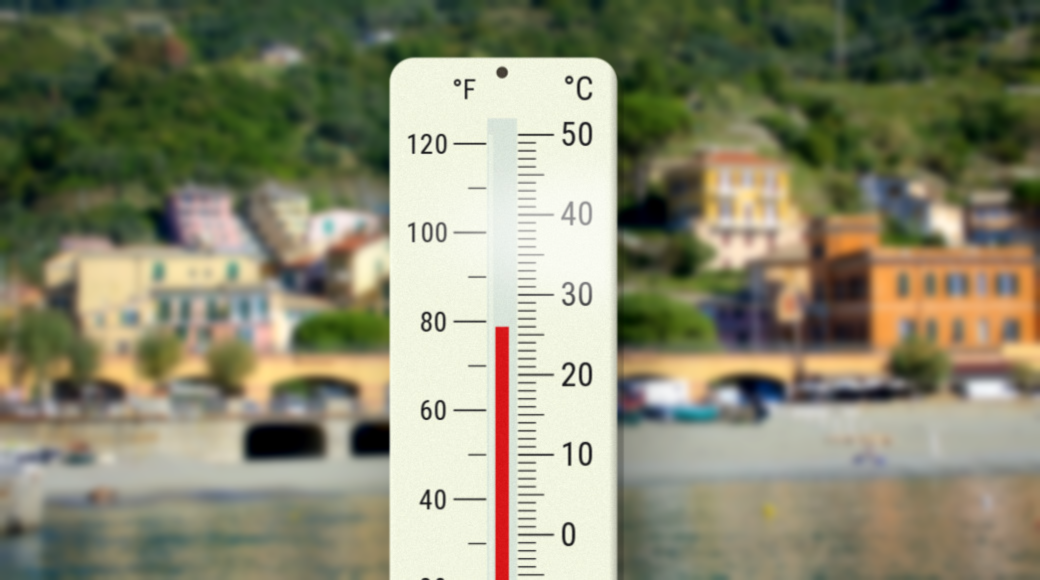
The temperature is {"value": 26, "unit": "°C"}
